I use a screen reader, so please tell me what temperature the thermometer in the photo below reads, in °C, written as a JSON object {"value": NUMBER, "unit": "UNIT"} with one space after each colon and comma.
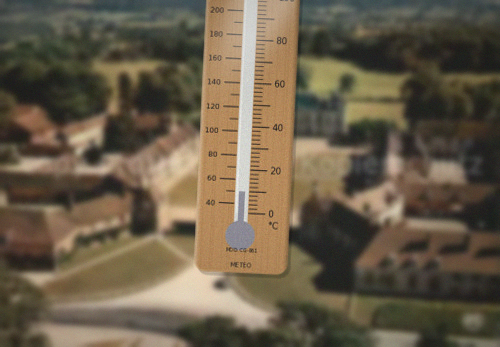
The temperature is {"value": 10, "unit": "°C"}
